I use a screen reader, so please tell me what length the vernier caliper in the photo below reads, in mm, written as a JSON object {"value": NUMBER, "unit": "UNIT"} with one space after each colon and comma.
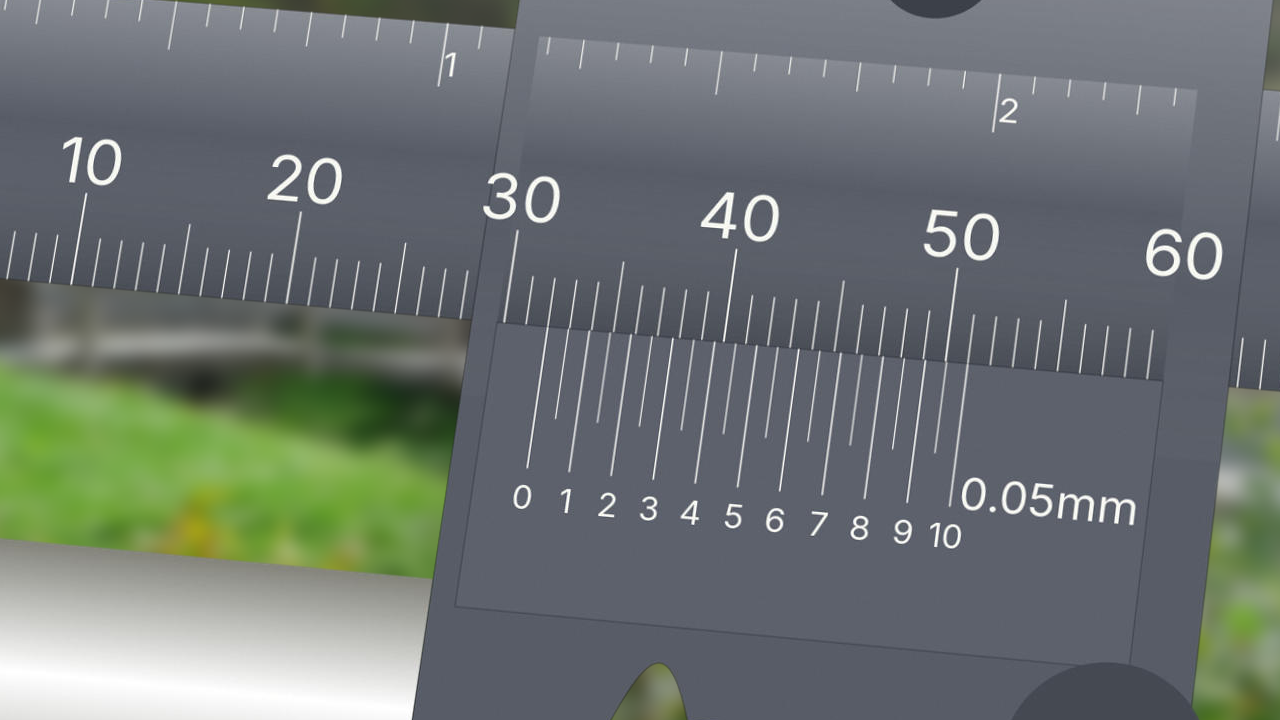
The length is {"value": 32.0, "unit": "mm"}
